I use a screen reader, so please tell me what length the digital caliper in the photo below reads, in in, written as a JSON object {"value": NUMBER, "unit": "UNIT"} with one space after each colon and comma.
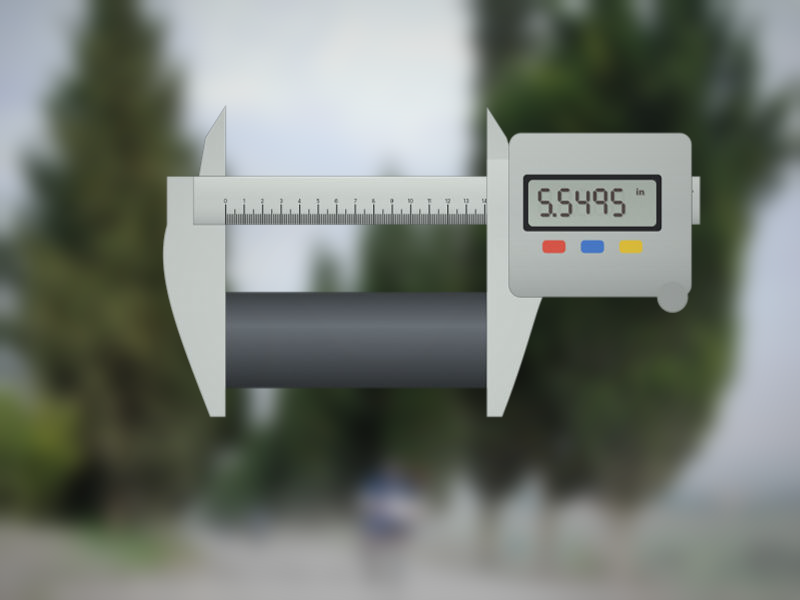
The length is {"value": 5.5495, "unit": "in"}
